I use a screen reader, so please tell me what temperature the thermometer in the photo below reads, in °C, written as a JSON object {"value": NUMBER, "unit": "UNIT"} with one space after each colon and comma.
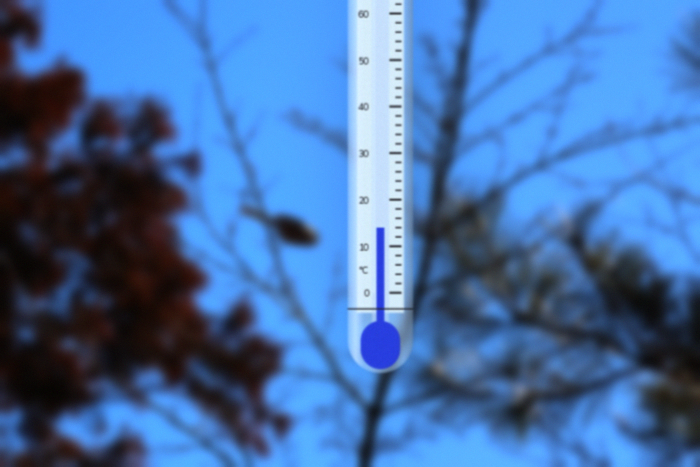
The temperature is {"value": 14, "unit": "°C"}
